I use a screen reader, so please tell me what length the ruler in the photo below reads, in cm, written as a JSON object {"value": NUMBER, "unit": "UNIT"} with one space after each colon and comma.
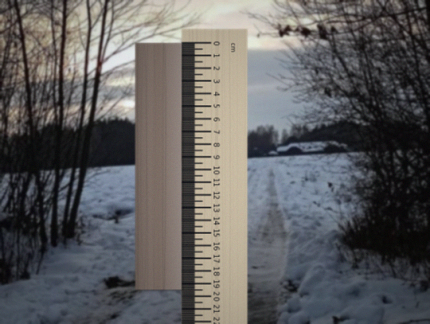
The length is {"value": 19.5, "unit": "cm"}
